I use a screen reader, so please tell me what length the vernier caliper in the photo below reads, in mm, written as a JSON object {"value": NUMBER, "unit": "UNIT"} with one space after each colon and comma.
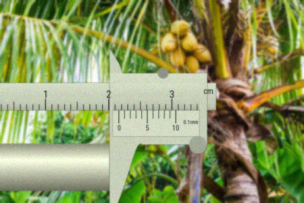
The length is {"value": 21.6, "unit": "mm"}
